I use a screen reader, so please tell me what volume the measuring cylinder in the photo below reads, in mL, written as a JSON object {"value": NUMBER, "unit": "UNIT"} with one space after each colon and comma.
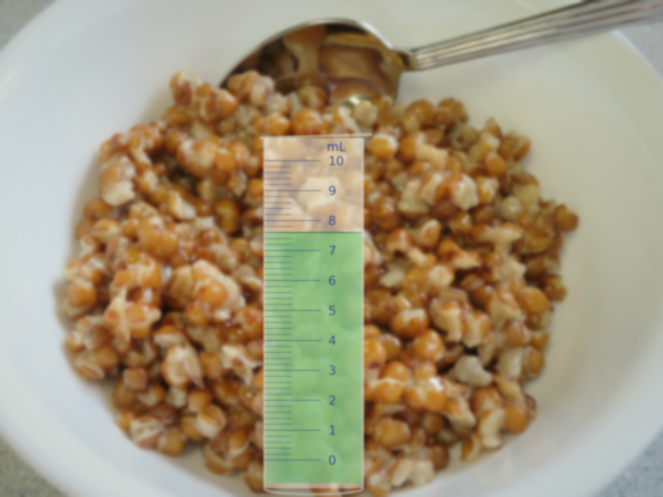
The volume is {"value": 7.6, "unit": "mL"}
